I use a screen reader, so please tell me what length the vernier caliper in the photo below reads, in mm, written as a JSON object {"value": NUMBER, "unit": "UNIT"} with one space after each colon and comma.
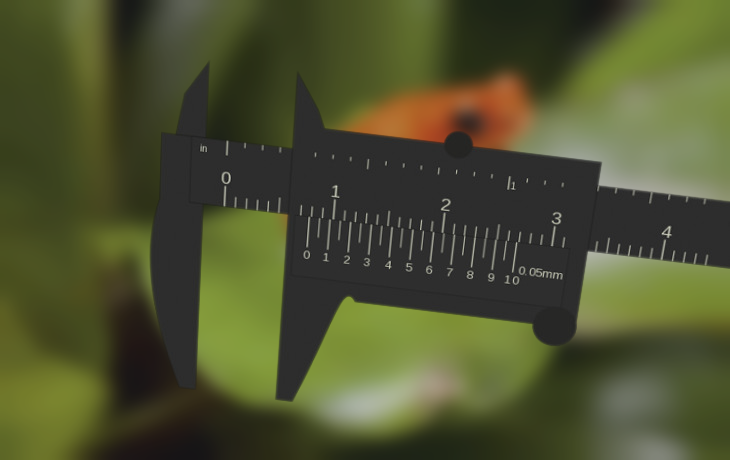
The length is {"value": 7.8, "unit": "mm"}
